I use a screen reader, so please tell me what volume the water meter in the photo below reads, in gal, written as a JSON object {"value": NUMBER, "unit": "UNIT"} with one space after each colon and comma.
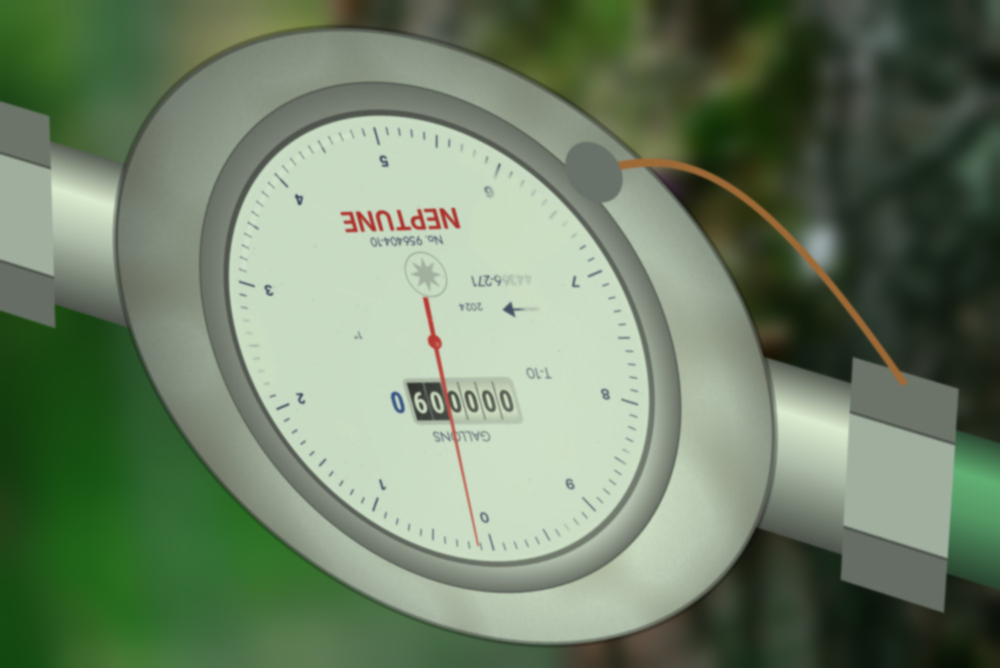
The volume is {"value": 90.1, "unit": "gal"}
